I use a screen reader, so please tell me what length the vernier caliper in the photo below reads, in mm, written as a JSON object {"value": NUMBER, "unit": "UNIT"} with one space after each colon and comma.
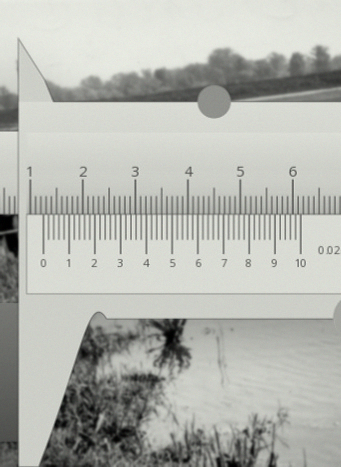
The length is {"value": 12.5, "unit": "mm"}
